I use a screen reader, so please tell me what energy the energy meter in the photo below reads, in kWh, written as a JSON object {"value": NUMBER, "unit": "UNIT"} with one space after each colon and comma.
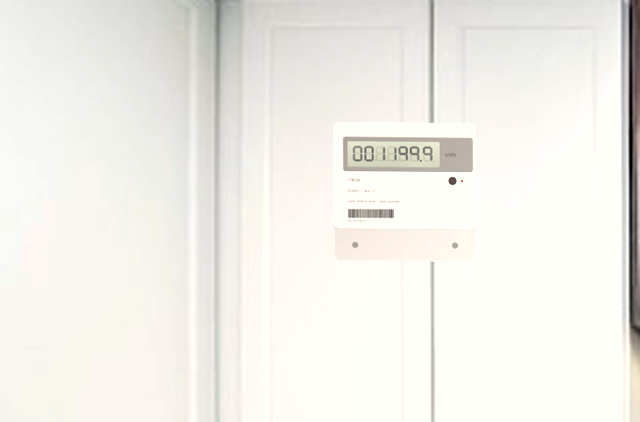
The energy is {"value": 1199.9, "unit": "kWh"}
